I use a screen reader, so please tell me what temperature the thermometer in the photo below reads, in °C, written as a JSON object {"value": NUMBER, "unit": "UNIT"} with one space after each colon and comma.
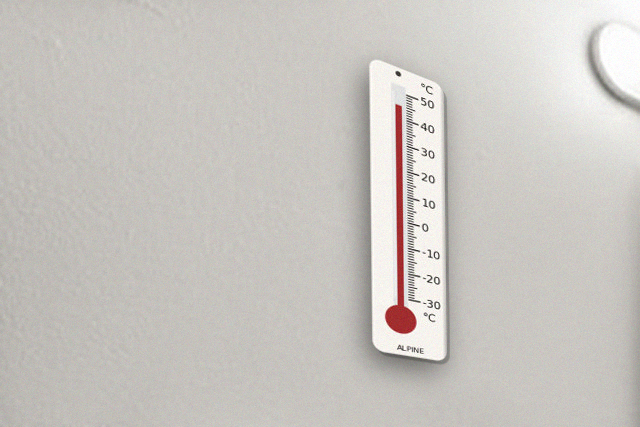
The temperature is {"value": 45, "unit": "°C"}
